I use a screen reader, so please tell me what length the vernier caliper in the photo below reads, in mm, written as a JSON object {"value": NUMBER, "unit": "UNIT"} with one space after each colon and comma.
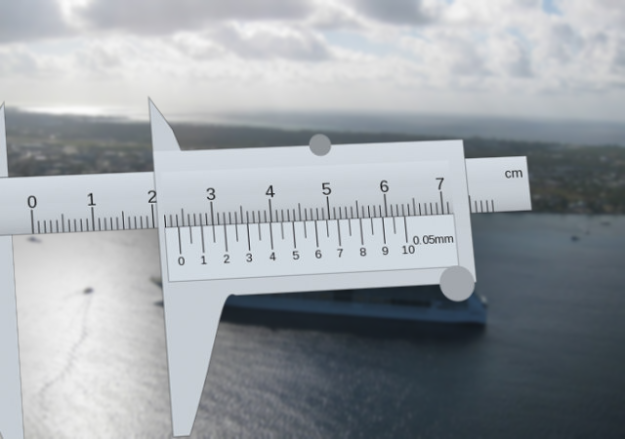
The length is {"value": 24.2, "unit": "mm"}
